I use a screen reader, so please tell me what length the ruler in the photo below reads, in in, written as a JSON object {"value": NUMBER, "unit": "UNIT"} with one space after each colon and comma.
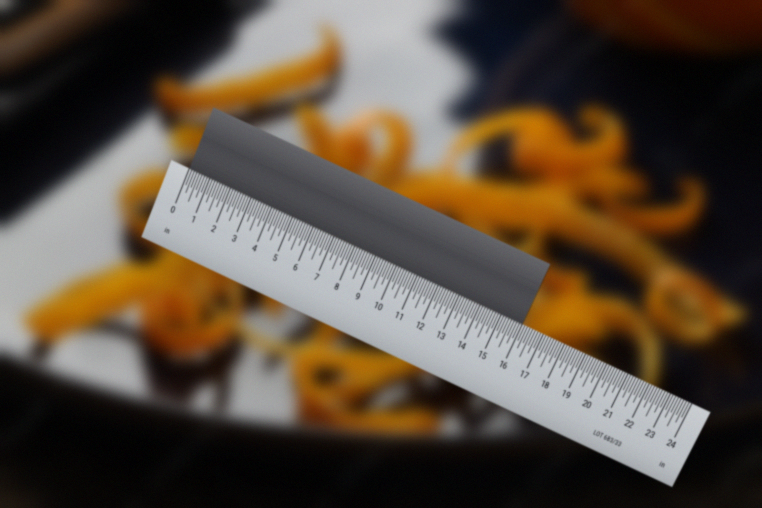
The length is {"value": 16, "unit": "in"}
